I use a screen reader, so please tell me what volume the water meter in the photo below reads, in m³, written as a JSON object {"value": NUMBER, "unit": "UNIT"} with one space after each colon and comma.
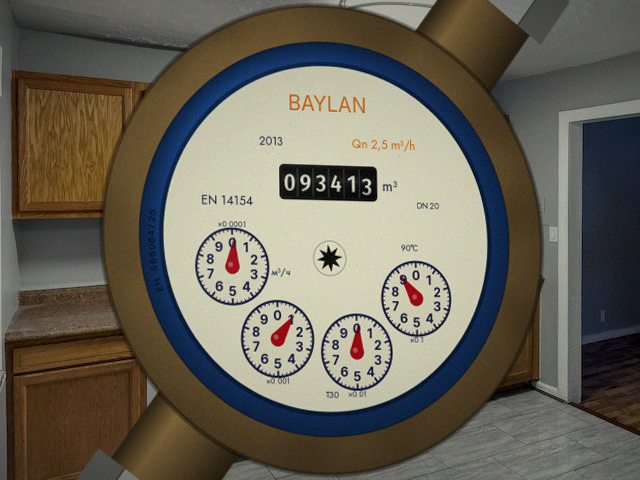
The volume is {"value": 93412.9010, "unit": "m³"}
